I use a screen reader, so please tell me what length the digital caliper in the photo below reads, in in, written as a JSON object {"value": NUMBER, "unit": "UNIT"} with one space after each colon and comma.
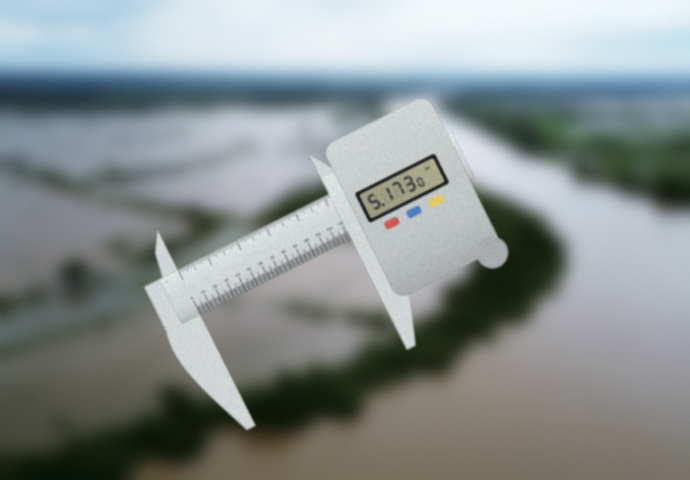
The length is {"value": 5.1730, "unit": "in"}
